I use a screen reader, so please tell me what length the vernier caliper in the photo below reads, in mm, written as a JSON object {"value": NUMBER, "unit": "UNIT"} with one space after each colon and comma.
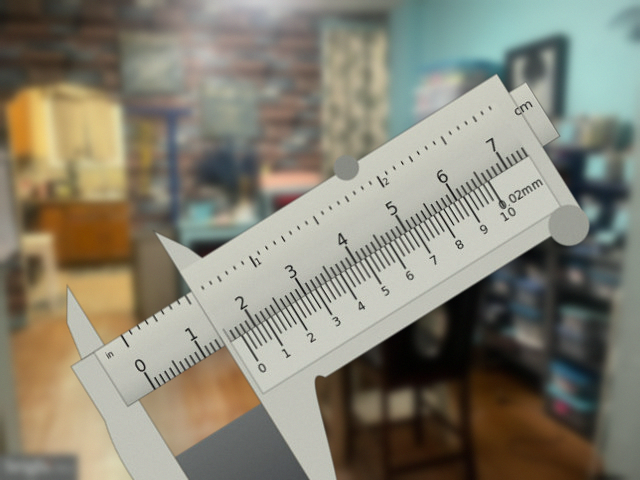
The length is {"value": 17.2, "unit": "mm"}
